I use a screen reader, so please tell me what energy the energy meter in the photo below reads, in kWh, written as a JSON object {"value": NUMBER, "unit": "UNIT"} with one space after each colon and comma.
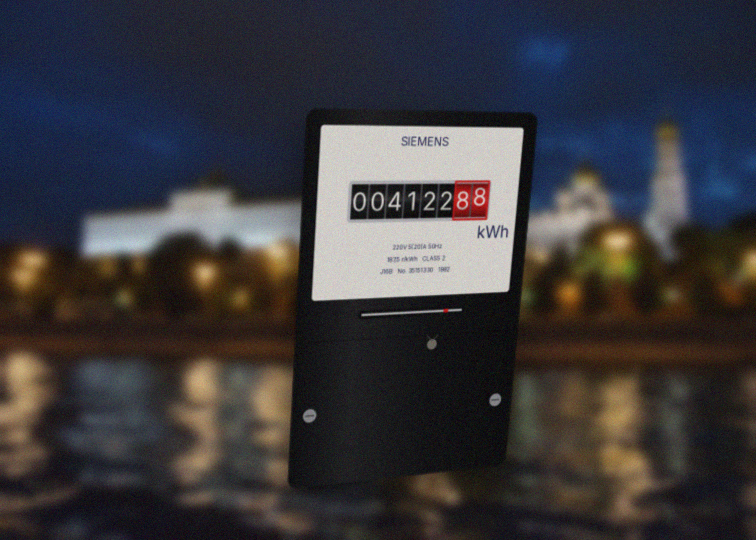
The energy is {"value": 4122.88, "unit": "kWh"}
